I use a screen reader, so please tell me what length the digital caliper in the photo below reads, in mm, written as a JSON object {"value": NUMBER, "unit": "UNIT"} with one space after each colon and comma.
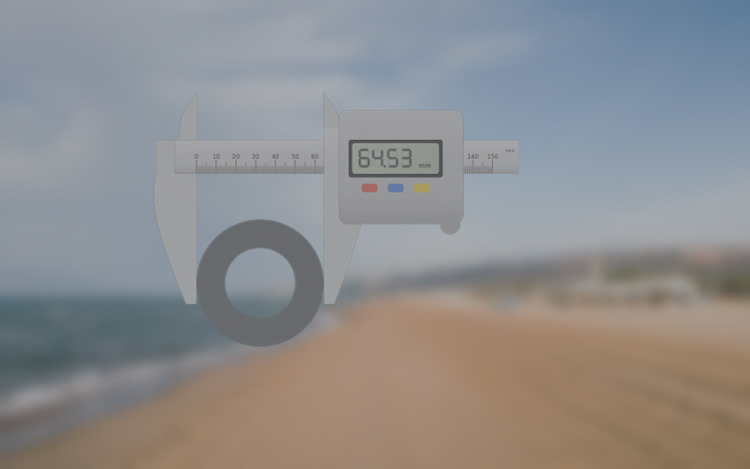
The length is {"value": 64.53, "unit": "mm"}
